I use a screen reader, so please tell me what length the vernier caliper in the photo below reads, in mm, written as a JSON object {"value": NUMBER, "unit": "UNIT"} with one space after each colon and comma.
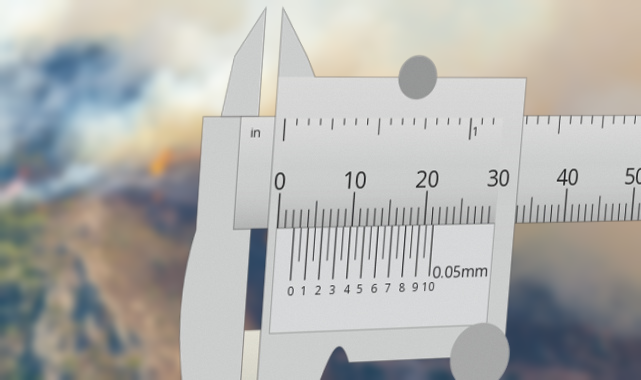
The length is {"value": 2.2, "unit": "mm"}
